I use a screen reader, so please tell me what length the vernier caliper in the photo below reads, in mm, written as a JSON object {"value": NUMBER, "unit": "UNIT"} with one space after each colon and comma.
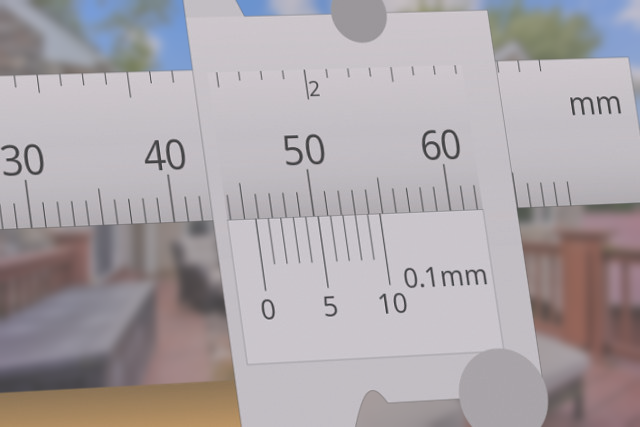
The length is {"value": 45.8, "unit": "mm"}
